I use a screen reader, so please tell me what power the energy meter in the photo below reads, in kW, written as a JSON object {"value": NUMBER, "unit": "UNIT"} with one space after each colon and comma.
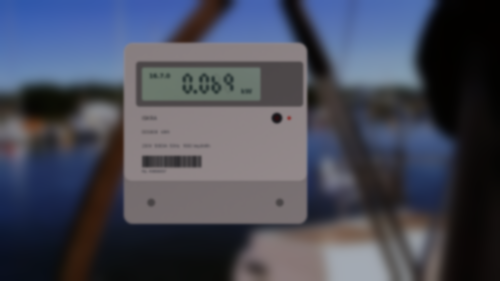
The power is {"value": 0.069, "unit": "kW"}
